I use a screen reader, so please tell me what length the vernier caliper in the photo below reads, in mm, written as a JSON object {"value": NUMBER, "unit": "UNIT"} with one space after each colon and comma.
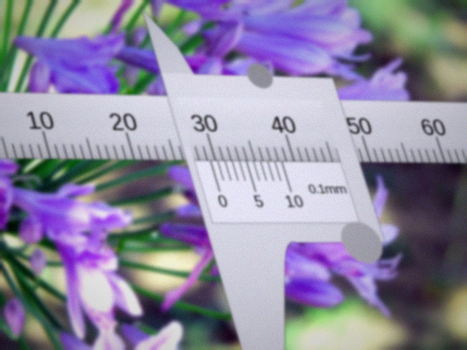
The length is {"value": 29.4, "unit": "mm"}
